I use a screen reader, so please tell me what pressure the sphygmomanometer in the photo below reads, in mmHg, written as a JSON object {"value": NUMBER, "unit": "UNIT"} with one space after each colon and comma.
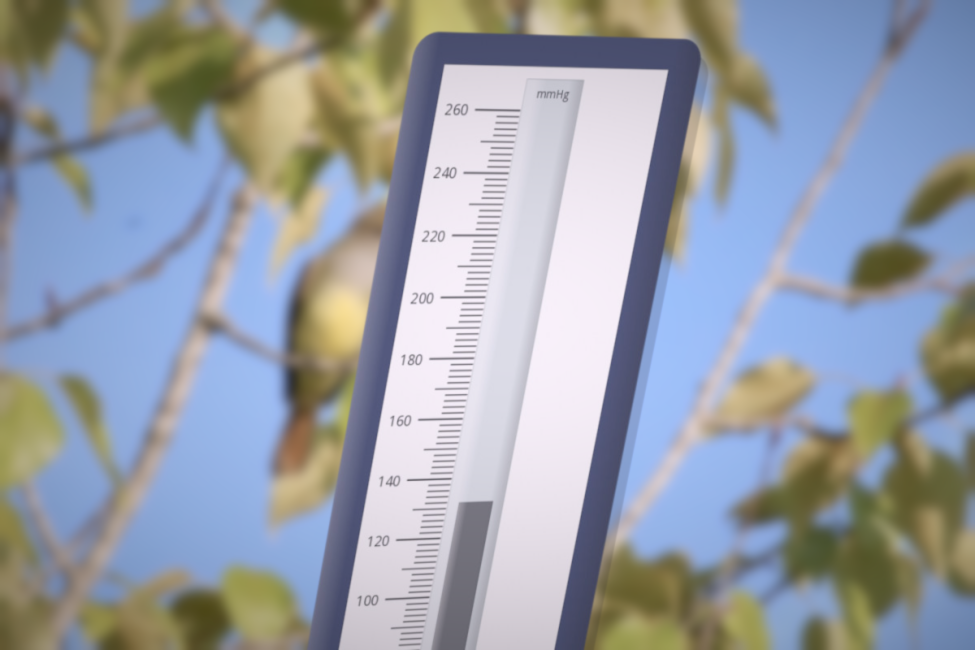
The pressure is {"value": 132, "unit": "mmHg"}
